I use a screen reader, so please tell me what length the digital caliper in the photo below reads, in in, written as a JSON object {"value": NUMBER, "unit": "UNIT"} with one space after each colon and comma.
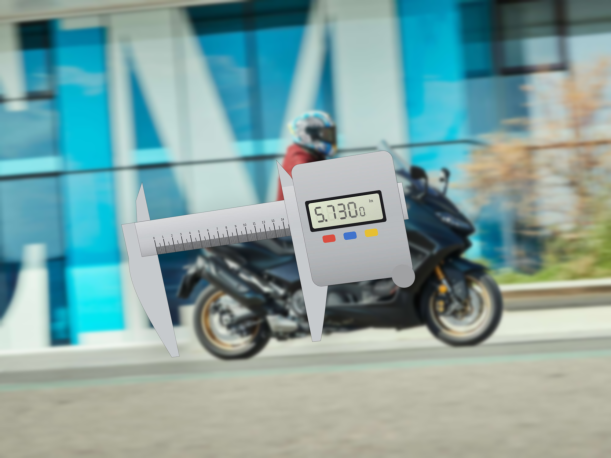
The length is {"value": 5.7300, "unit": "in"}
